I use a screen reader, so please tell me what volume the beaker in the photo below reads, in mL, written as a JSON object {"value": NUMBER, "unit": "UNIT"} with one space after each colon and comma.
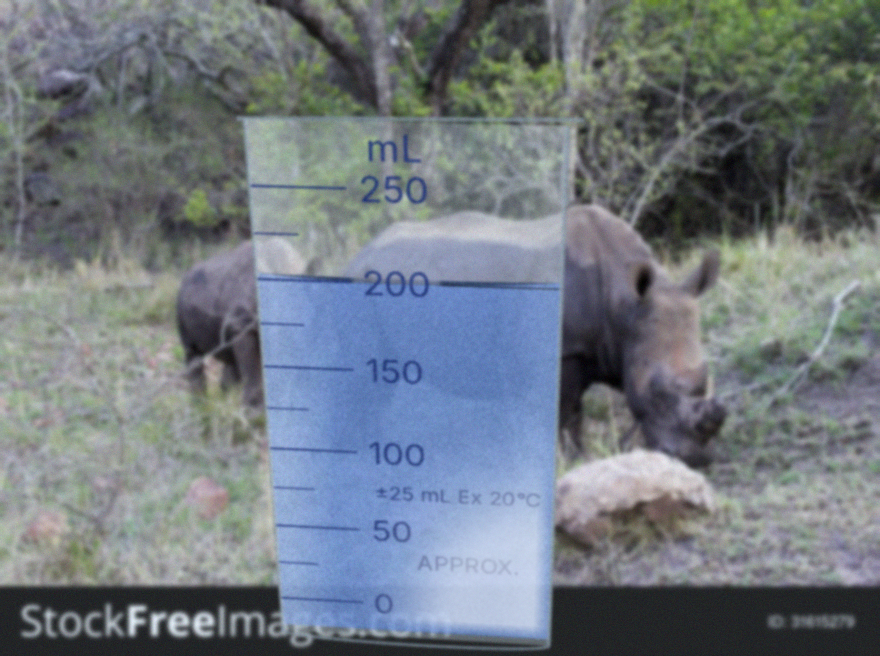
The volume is {"value": 200, "unit": "mL"}
